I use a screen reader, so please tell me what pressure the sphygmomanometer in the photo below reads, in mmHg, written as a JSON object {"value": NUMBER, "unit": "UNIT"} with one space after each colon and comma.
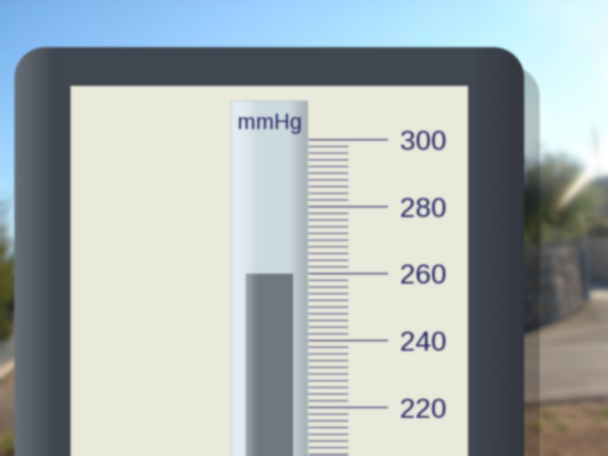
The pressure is {"value": 260, "unit": "mmHg"}
